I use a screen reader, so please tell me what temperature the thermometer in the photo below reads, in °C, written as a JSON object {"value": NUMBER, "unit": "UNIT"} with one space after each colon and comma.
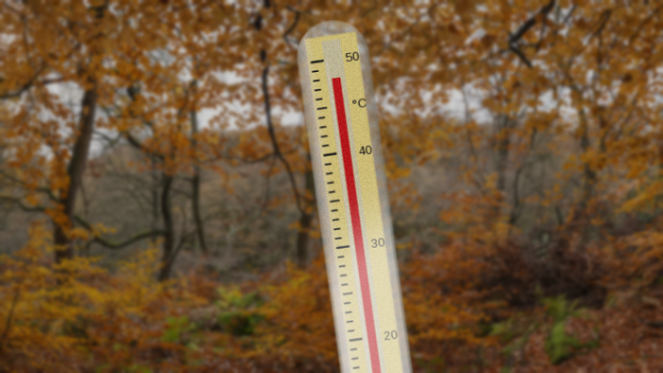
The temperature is {"value": 48, "unit": "°C"}
